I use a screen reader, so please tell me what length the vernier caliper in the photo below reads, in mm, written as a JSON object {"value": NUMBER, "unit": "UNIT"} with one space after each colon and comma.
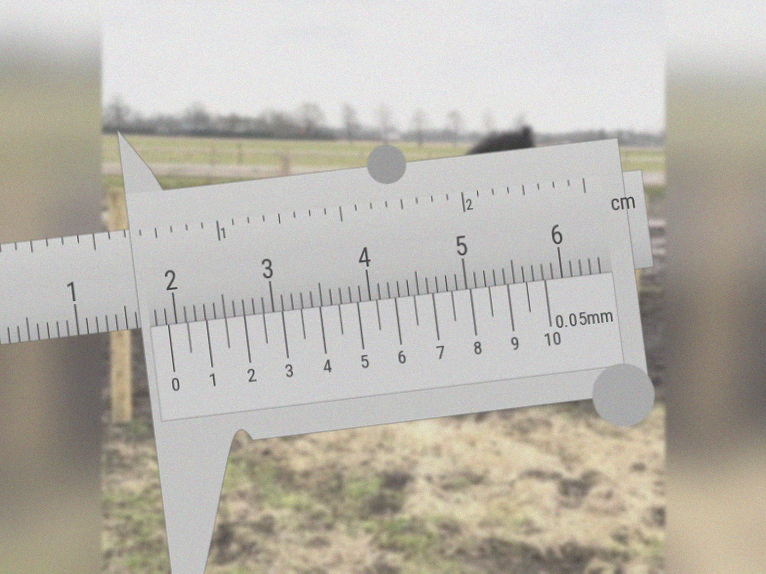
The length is {"value": 19.2, "unit": "mm"}
